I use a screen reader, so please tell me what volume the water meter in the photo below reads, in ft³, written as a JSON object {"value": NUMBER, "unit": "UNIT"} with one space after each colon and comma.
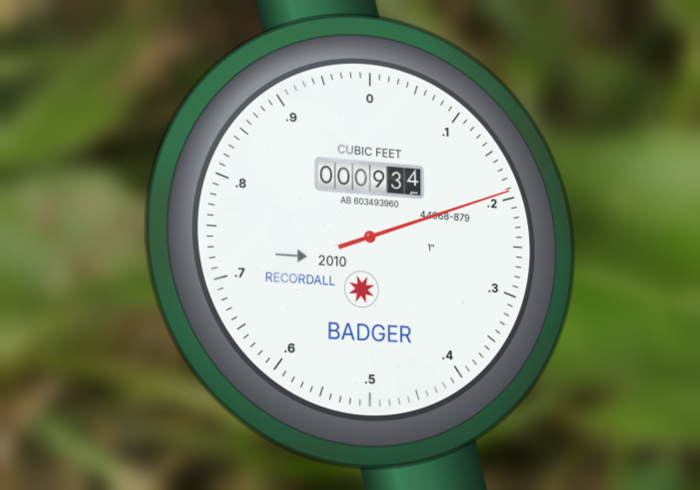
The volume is {"value": 934.19, "unit": "ft³"}
